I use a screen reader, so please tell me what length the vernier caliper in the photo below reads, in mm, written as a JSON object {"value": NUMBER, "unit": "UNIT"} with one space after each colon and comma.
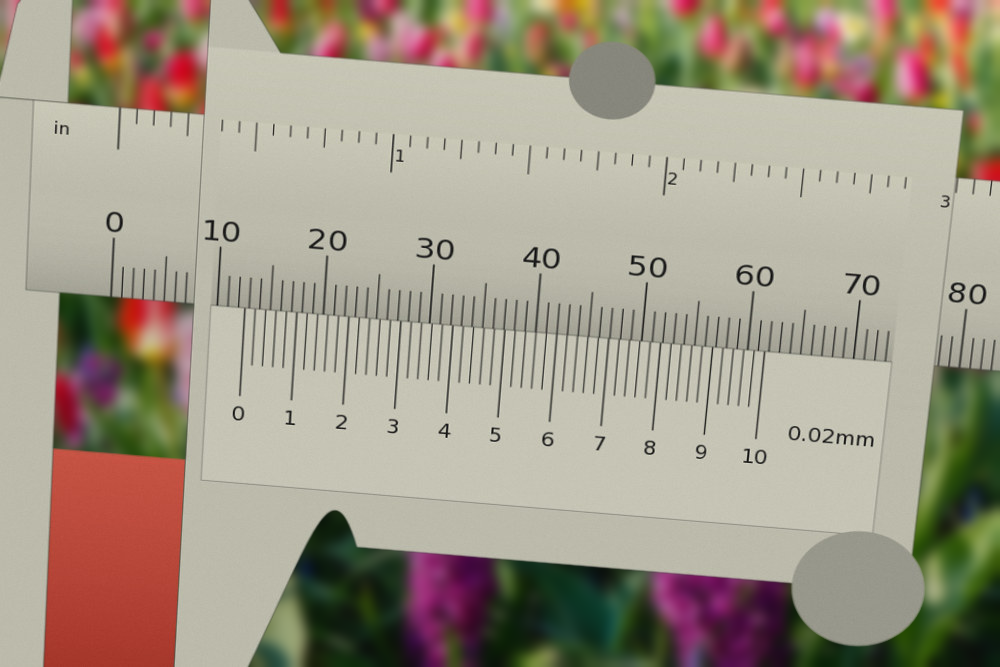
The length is {"value": 12.6, "unit": "mm"}
